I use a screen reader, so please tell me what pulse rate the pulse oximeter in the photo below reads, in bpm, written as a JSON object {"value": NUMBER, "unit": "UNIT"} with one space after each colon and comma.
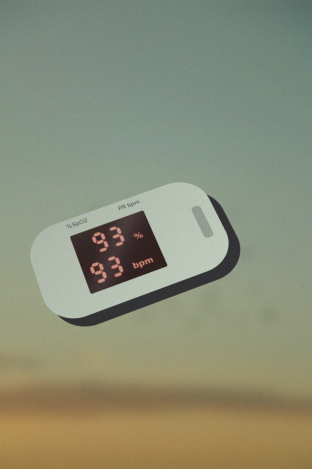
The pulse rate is {"value": 93, "unit": "bpm"}
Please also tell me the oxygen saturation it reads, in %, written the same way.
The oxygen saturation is {"value": 93, "unit": "%"}
